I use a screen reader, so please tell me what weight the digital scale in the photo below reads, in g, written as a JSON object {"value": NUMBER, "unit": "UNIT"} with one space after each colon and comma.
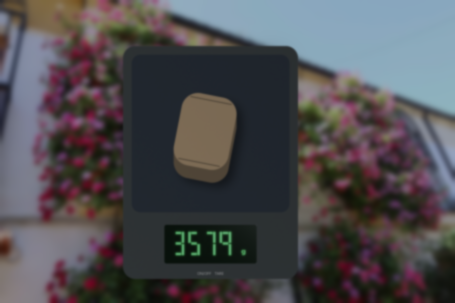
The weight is {"value": 3579, "unit": "g"}
